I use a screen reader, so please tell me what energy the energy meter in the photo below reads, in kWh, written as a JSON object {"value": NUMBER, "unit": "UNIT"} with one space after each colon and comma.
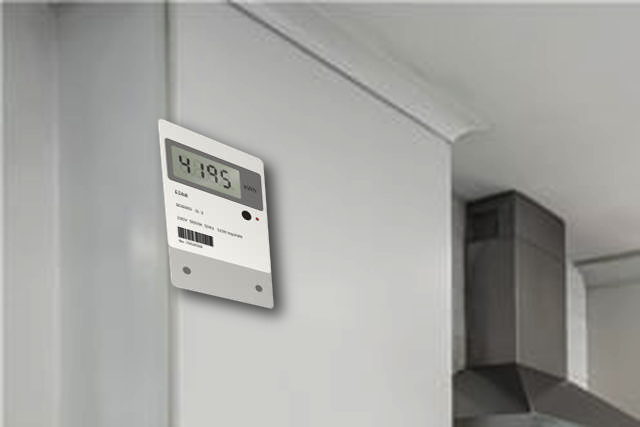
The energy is {"value": 4195, "unit": "kWh"}
